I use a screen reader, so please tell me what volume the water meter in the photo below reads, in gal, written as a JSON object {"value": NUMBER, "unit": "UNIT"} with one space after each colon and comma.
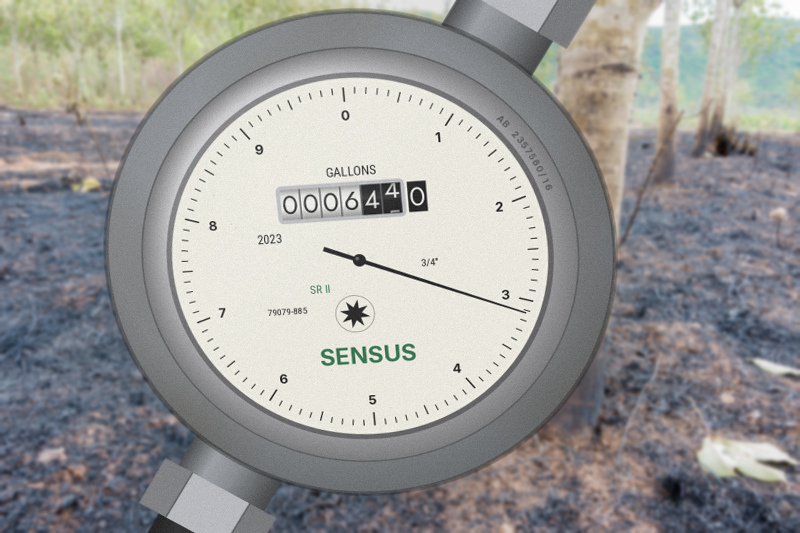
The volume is {"value": 6443.1, "unit": "gal"}
